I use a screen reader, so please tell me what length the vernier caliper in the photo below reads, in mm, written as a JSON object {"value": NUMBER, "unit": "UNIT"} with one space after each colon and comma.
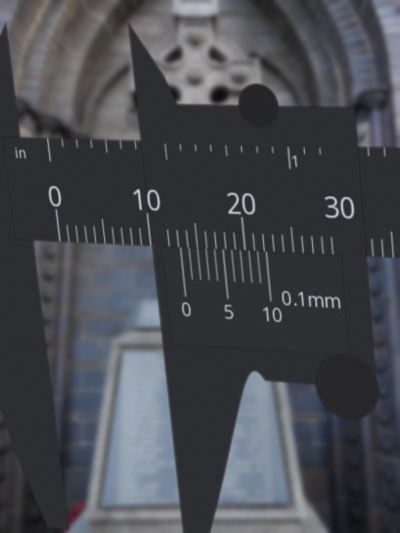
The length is {"value": 13.2, "unit": "mm"}
